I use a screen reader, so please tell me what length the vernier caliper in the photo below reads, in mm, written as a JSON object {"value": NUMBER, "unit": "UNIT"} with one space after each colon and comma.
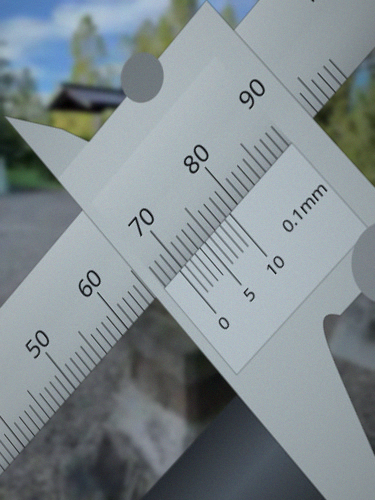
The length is {"value": 69.6, "unit": "mm"}
